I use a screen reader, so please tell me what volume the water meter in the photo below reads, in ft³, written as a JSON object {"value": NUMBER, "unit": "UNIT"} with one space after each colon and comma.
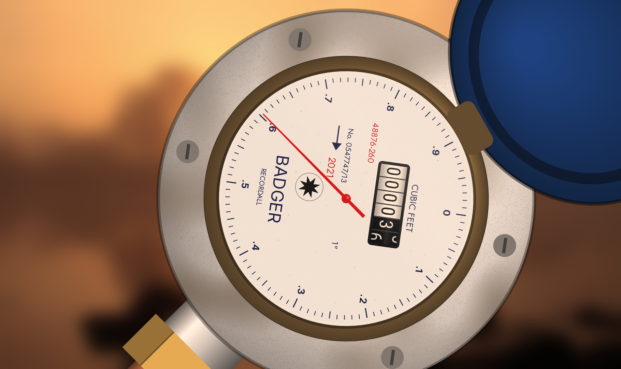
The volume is {"value": 35.60, "unit": "ft³"}
